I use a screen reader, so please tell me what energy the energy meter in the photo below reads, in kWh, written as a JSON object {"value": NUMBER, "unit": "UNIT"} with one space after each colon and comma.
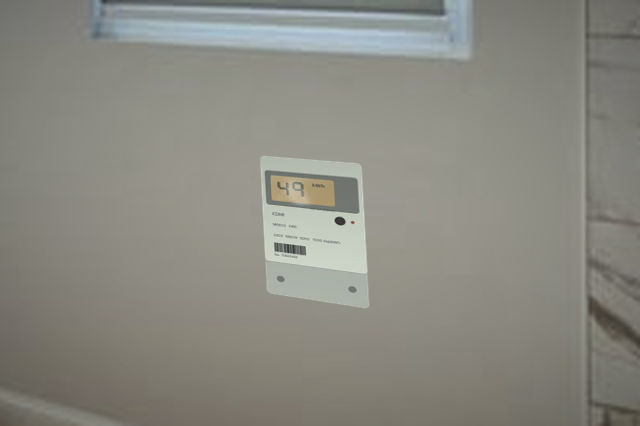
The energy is {"value": 49, "unit": "kWh"}
